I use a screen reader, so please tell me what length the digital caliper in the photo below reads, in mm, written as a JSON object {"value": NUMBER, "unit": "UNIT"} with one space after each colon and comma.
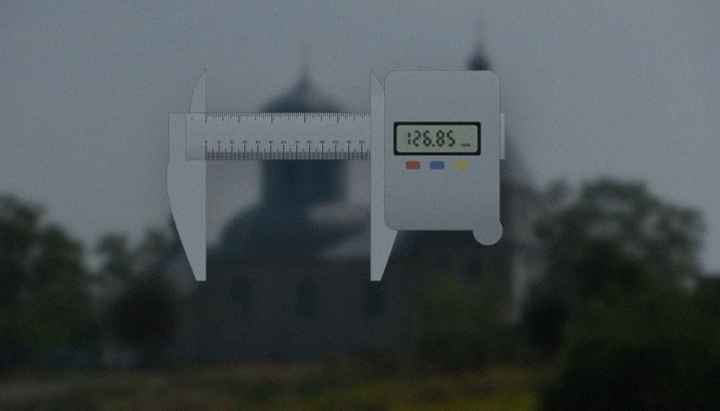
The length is {"value": 126.85, "unit": "mm"}
